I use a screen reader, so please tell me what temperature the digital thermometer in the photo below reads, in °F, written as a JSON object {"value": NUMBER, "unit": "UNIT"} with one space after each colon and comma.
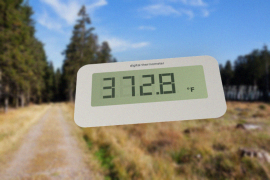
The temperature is {"value": 372.8, "unit": "°F"}
